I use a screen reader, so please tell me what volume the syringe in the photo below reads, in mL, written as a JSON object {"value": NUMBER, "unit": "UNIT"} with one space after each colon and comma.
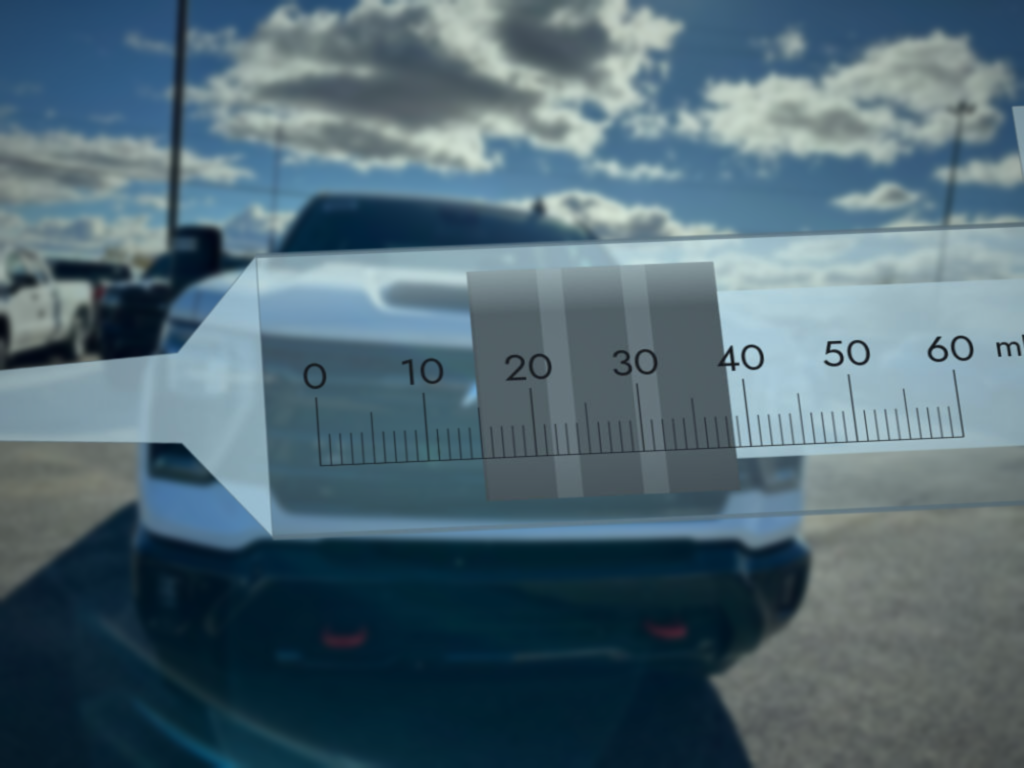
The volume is {"value": 15, "unit": "mL"}
